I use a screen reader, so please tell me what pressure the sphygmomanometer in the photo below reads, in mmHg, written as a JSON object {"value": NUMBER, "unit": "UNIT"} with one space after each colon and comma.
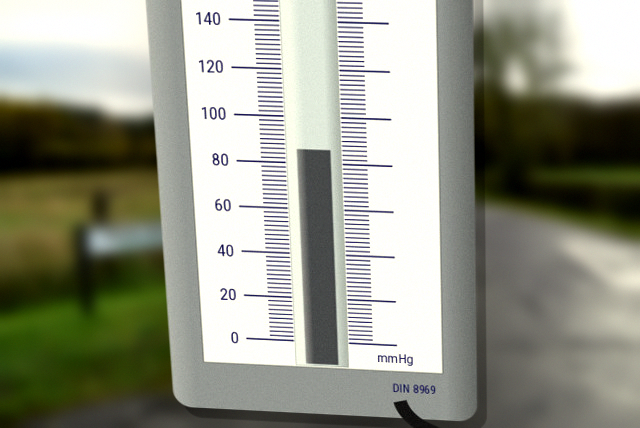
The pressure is {"value": 86, "unit": "mmHg"}
